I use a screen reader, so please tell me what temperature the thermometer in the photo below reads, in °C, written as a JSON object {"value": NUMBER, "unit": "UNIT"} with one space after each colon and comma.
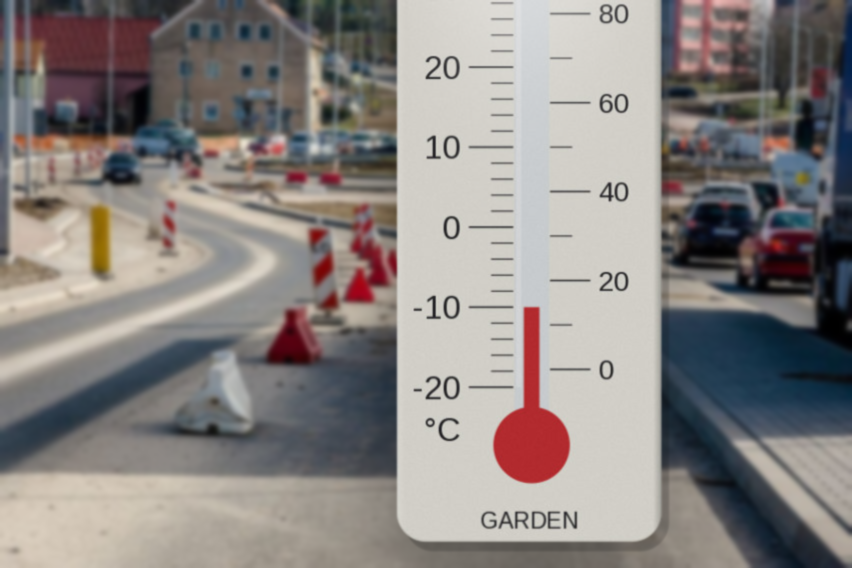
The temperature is {"value": -10, "unit": "°C"}
